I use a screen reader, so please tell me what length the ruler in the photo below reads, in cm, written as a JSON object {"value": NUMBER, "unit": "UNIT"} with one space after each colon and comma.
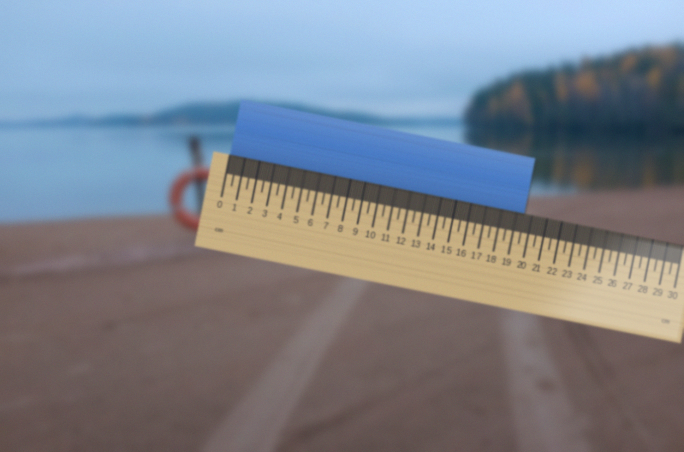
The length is {"value": 19.5, "unit": "cm"}
